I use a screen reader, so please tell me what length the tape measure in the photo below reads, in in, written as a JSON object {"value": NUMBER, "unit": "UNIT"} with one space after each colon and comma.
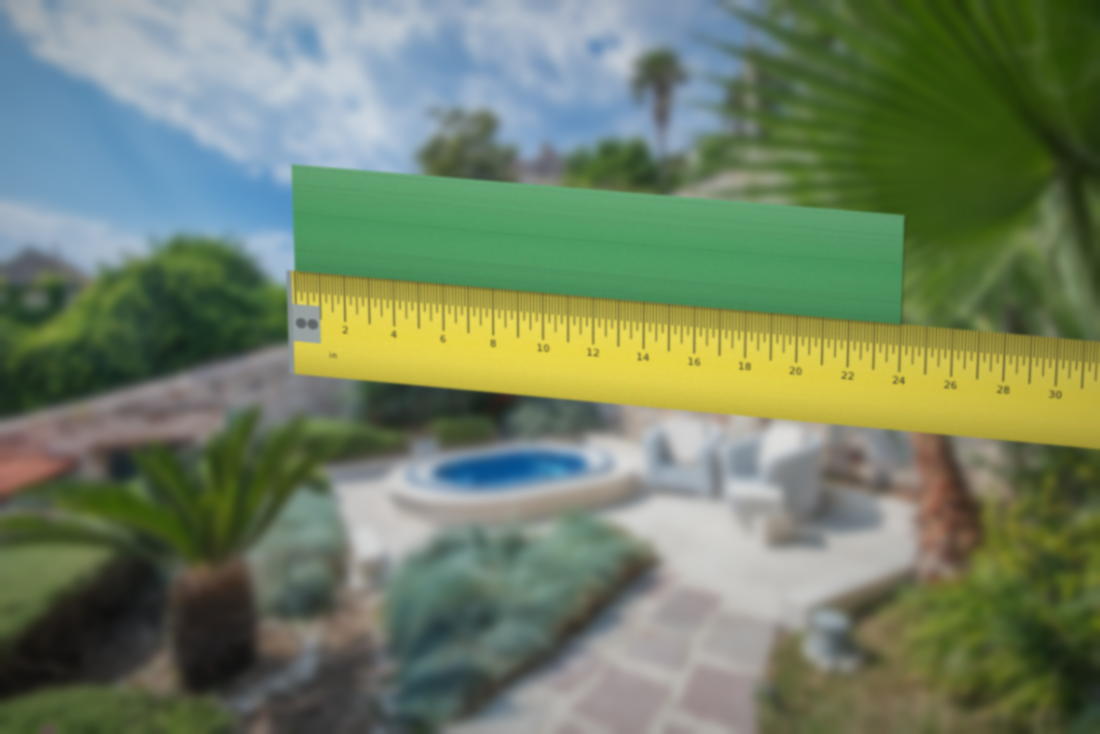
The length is {"value": 24, "unit": "in"}
